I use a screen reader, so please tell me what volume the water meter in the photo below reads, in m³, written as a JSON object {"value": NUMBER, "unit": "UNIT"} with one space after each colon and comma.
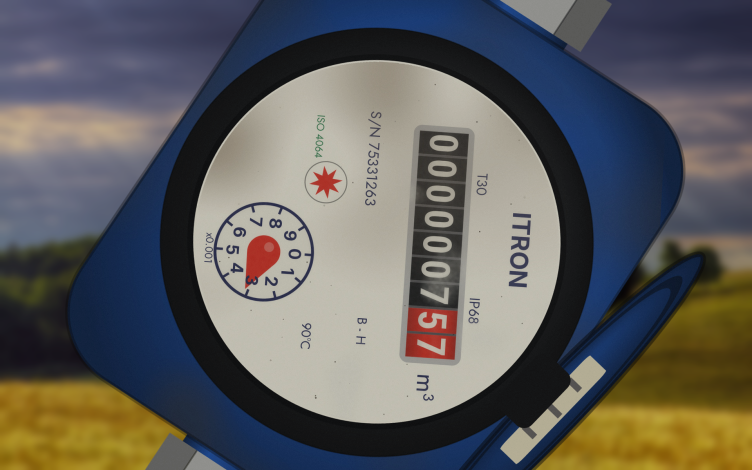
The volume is {"value": 7.573, "unit": "m³"}
